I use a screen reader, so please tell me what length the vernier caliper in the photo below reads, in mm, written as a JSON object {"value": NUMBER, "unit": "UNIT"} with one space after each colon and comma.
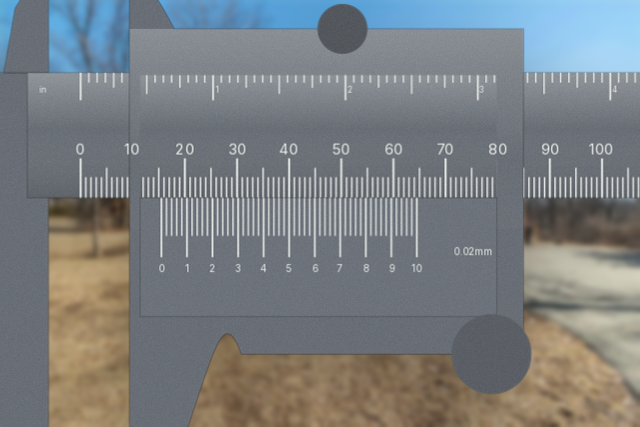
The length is {"value": 15.5, "unit": "mm"}
